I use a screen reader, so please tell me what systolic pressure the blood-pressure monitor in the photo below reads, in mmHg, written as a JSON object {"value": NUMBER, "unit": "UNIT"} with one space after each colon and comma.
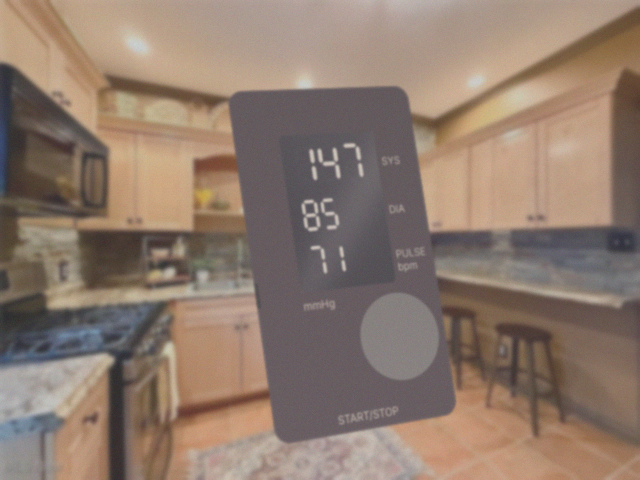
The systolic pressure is {"value": 147, "unit": "mmHg"}
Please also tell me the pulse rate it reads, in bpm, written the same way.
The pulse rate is {"value": 71, "unit": "bpm"}
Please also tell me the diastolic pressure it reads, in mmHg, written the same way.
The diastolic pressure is {"value": 85, "unit": "mmHg"}
